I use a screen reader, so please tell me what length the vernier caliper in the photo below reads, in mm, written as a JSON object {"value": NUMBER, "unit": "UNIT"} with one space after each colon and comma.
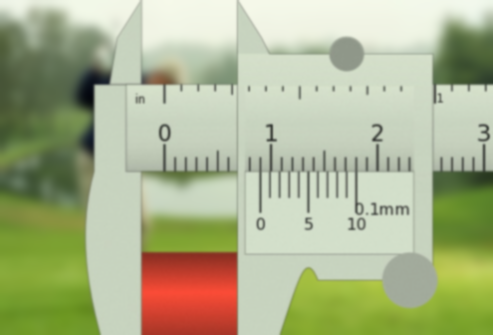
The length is {"value": 9.0, "unit": "mm"}
